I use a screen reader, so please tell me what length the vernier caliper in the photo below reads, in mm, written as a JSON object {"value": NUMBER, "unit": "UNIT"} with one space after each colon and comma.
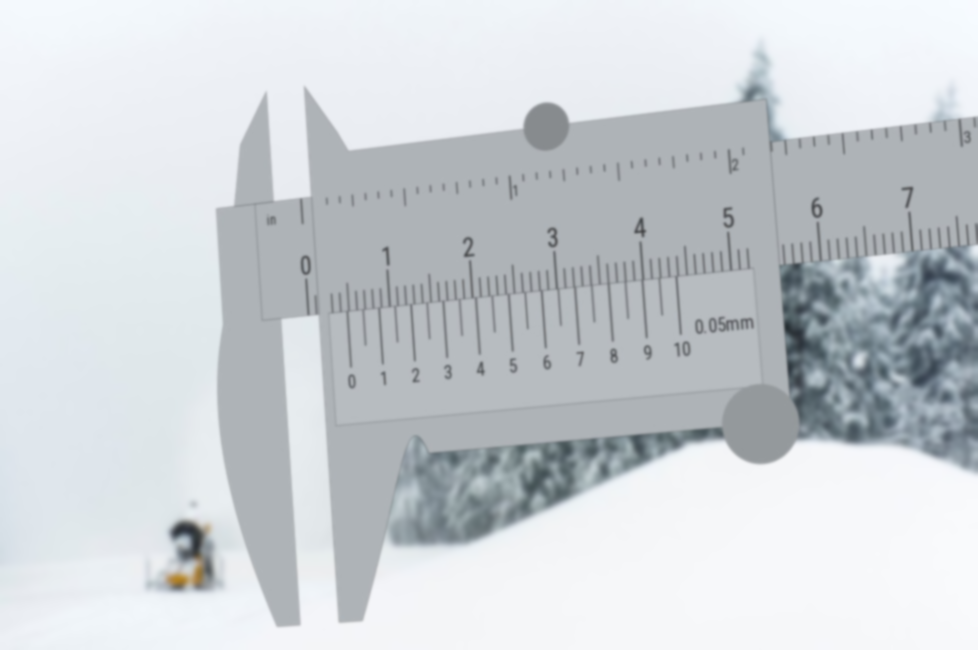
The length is {"value": 4.8, "unit": "mm"}
